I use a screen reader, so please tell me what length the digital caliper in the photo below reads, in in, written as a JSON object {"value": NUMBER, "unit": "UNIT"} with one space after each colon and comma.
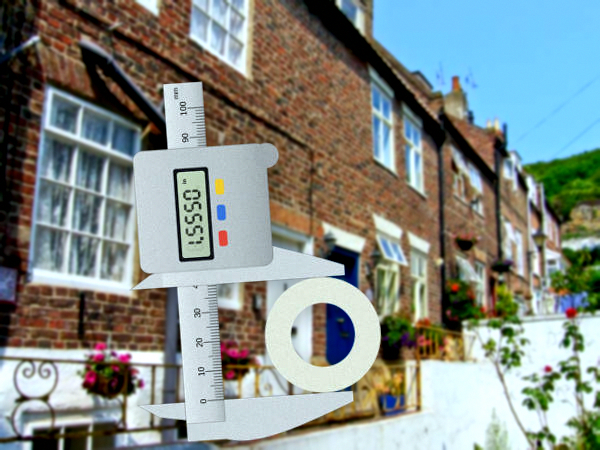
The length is {"value": 1.5550, "unit": "in"}
